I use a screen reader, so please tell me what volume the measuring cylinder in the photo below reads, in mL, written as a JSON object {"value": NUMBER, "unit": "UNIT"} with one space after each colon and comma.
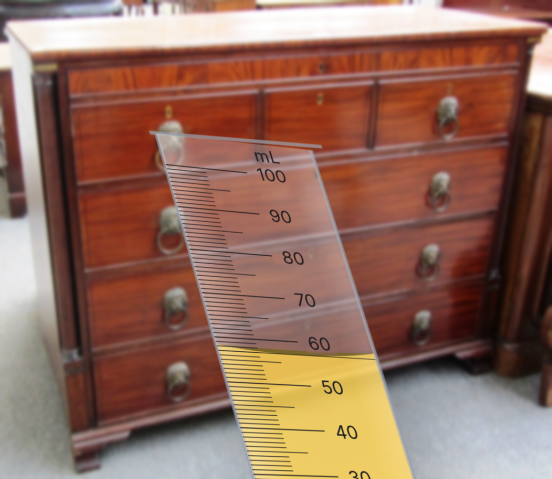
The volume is {"value": 57, "unit": "mL"}
